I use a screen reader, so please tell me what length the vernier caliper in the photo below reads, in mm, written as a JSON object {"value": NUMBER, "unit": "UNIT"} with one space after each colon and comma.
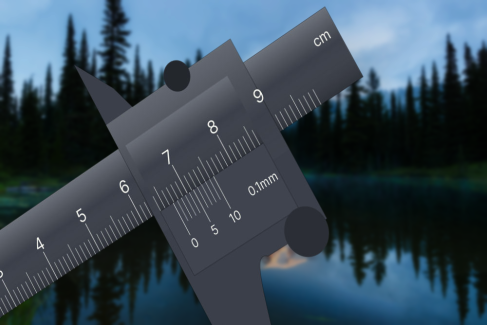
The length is {"value": 66.8, "unit": "mm"}
